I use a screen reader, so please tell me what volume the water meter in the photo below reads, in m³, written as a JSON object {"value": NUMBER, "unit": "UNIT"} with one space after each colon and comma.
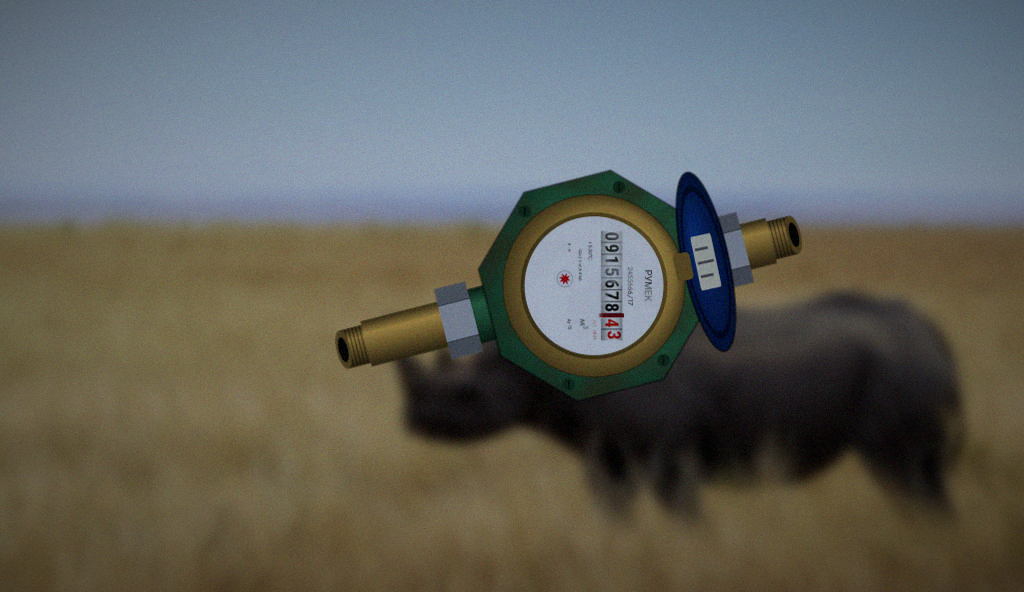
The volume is {"value": 915678.43, "unit": "m³"}
